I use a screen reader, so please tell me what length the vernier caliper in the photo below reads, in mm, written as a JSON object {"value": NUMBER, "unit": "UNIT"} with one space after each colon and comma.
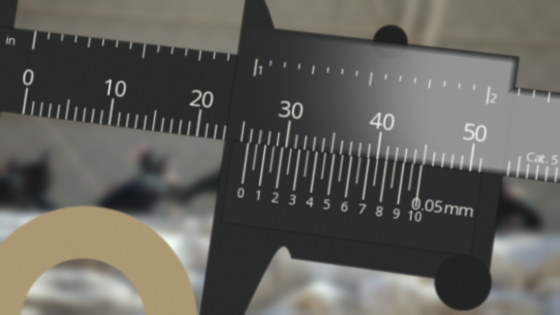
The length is {"value": 25.8, "unit": "mm"}
